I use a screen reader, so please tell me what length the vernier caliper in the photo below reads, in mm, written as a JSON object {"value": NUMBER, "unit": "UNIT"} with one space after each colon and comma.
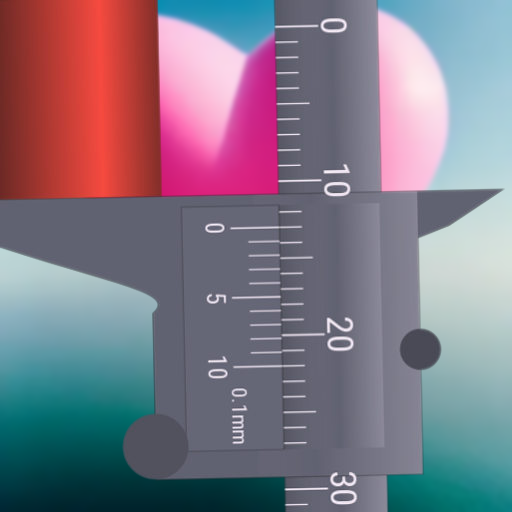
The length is {"value": 13.0, "unit": "mm"}
